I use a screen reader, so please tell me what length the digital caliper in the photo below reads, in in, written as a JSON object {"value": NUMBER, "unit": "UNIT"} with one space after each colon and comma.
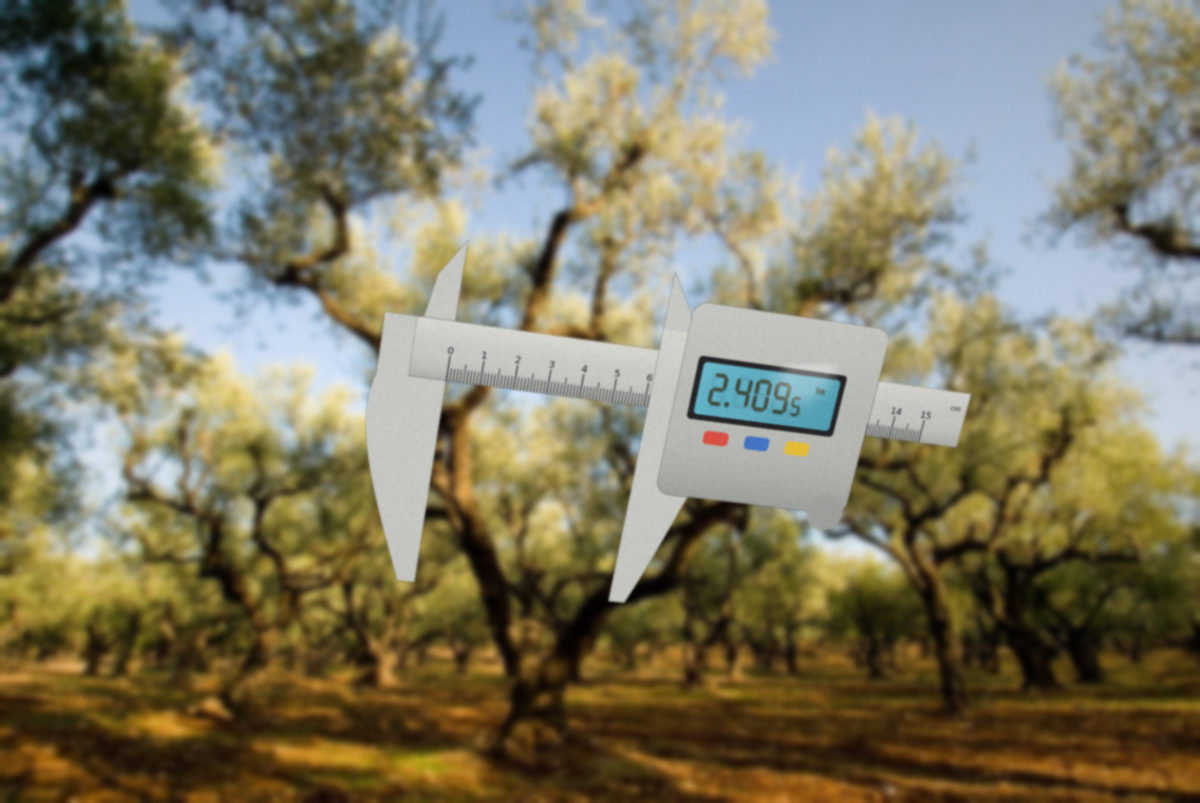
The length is {"value": 2.4095, "unit": "in"}
